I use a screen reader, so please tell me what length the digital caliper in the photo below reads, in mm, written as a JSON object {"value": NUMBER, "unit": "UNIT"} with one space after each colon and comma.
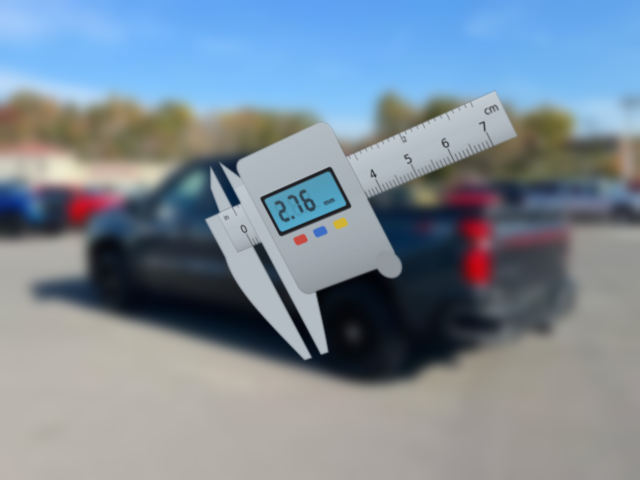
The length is {"value": 2.76, "unit": "mm"}
